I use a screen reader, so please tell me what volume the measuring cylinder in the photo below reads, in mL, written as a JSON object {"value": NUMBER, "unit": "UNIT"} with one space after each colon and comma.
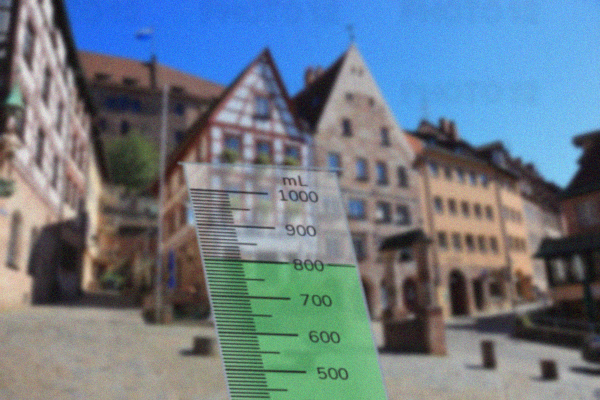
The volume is {"value": 800, "unit": "mL"}
